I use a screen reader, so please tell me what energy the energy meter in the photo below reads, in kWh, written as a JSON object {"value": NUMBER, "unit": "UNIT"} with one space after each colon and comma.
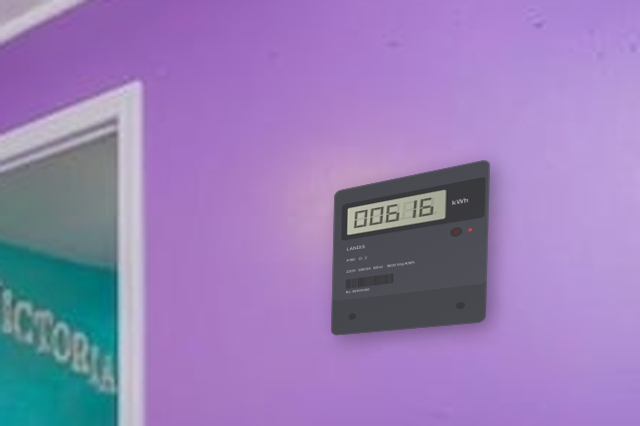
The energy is {"value": 616, "unit": "kWh"}
